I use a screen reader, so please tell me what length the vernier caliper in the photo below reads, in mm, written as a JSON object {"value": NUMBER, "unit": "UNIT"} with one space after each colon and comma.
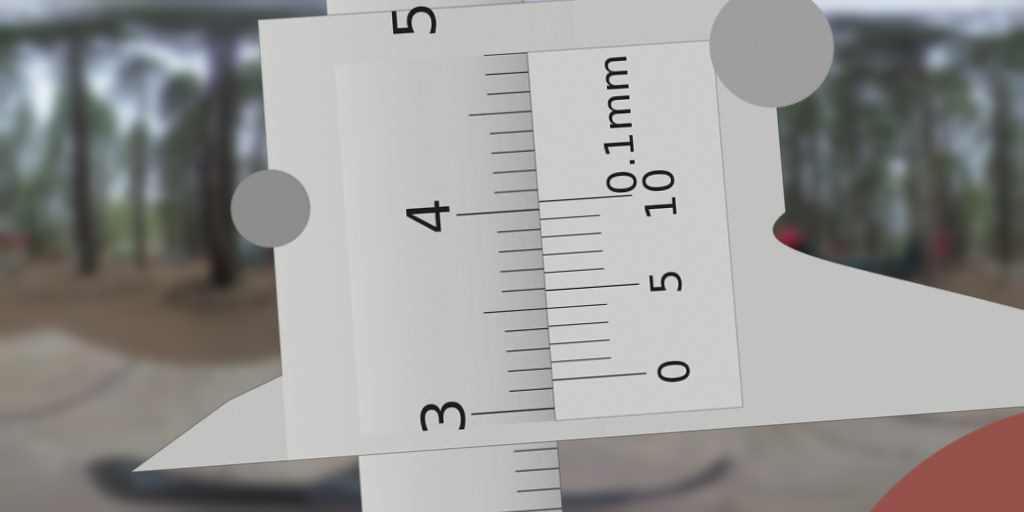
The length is {"value": 31.4, "unit": "mm"}
